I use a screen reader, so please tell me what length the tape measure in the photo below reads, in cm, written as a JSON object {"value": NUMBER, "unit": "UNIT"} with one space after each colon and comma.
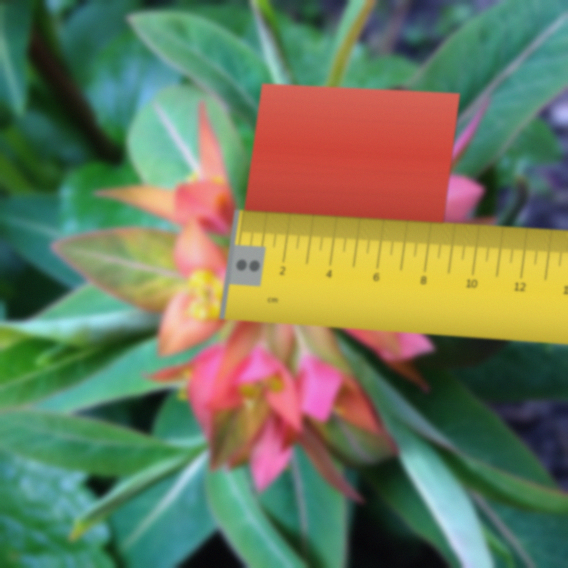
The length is {"value": 8.5, "unit": "cm"}
